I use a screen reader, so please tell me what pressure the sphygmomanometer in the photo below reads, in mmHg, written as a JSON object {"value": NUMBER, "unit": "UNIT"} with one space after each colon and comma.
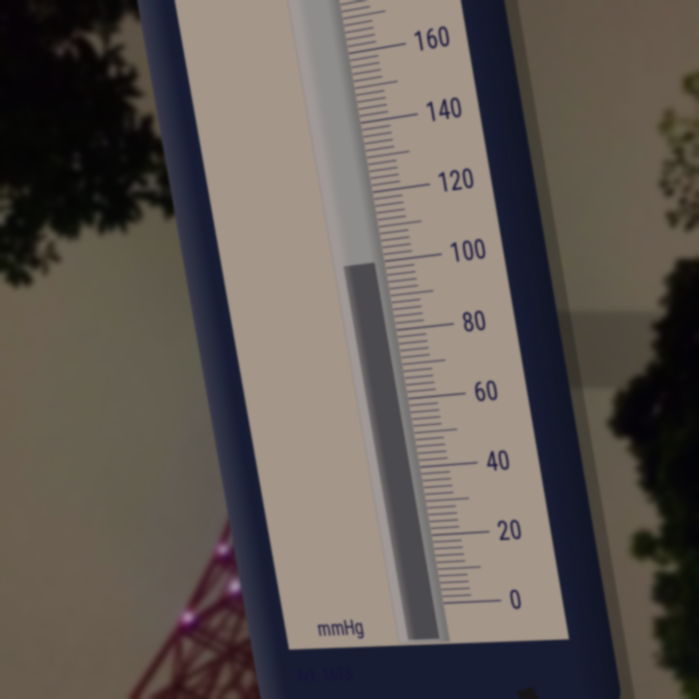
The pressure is {"value": 100, "unit": "mmHg"}
